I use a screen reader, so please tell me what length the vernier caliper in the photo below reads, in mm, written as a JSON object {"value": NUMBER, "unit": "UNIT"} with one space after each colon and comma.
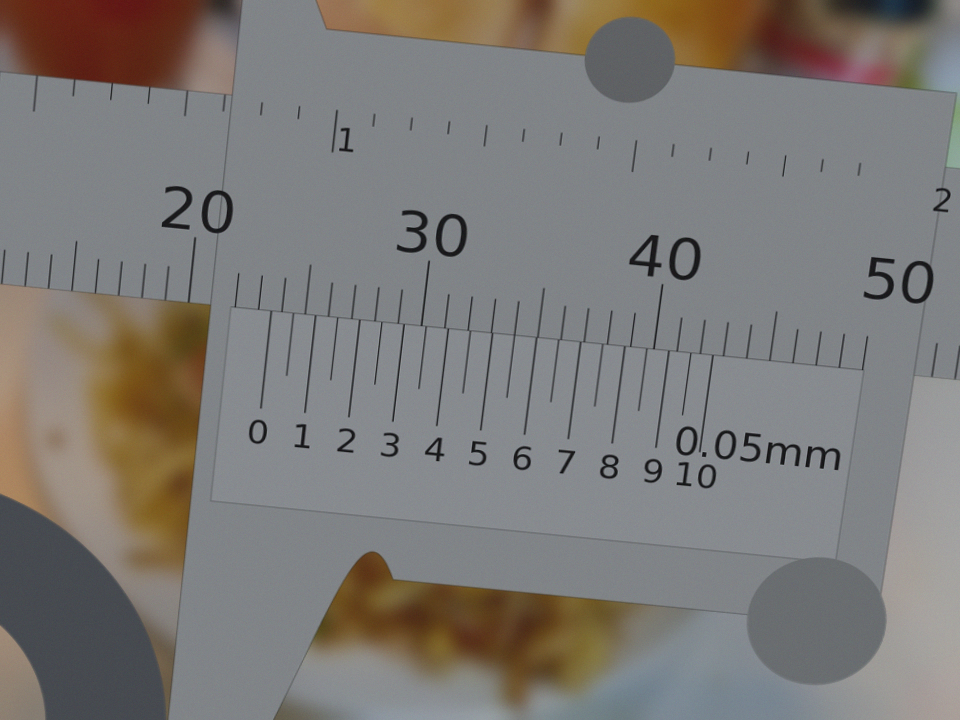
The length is {"value": 23.55, "unit": "mm"}
